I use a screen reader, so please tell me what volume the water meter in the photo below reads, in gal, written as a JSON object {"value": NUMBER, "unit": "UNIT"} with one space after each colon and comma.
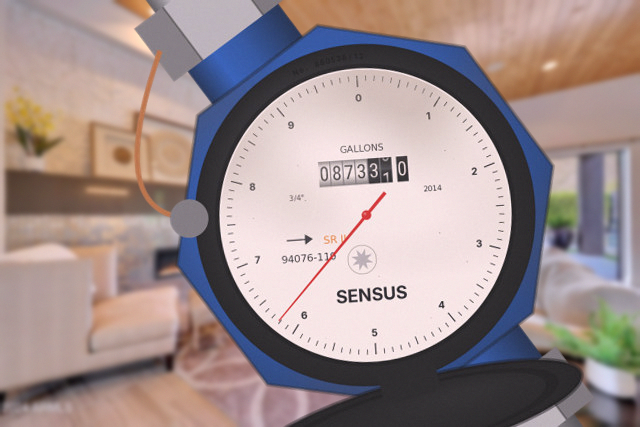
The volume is {"value": 873306.2, "unit": "gal"}
